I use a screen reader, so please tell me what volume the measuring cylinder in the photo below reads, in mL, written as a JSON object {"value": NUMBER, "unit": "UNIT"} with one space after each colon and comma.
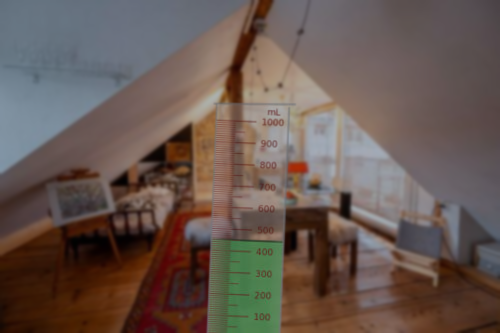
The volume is {"value": 450, "unit": "mL"}
